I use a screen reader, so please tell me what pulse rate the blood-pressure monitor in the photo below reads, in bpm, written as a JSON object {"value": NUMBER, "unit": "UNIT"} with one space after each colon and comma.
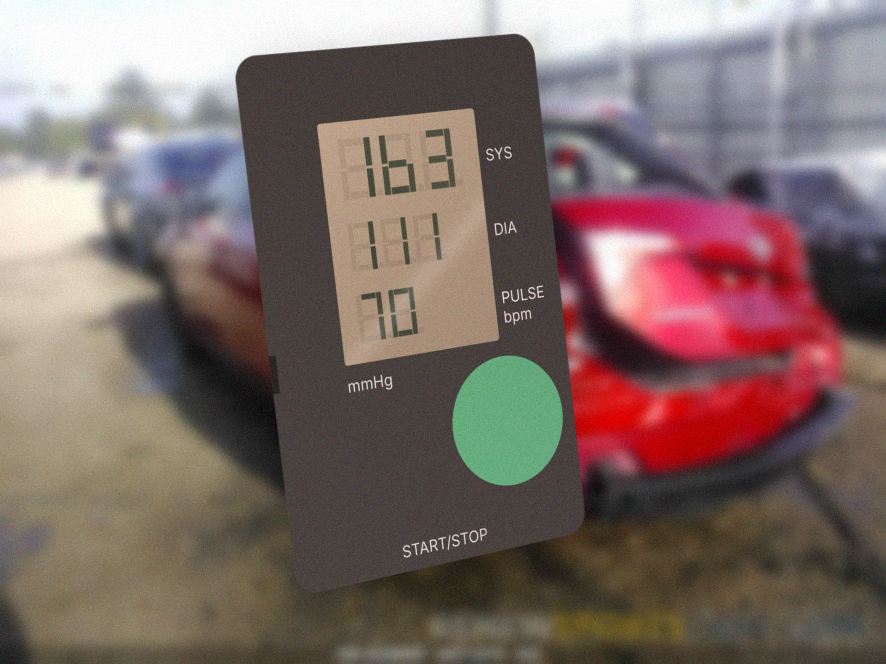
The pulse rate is {"value": 70, "unit": "bpm"}
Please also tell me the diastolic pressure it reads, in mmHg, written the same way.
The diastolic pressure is {"value": 111, "unit": "mmHg"}
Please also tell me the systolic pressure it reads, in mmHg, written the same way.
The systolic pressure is {"value": 163, "unit": "mmHg"}
